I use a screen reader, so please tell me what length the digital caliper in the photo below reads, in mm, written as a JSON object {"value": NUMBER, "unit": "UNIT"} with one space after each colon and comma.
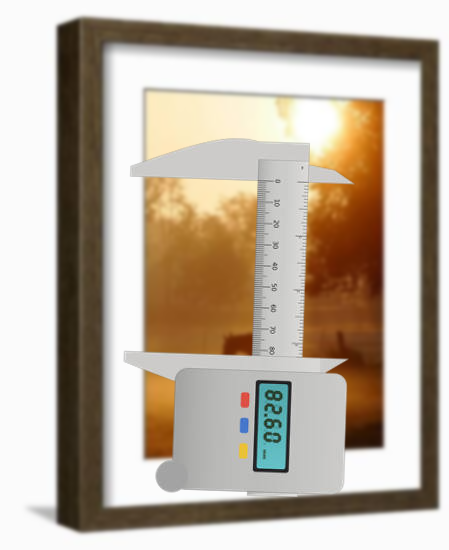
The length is {"value": 82.60, "unit": "mm"}
